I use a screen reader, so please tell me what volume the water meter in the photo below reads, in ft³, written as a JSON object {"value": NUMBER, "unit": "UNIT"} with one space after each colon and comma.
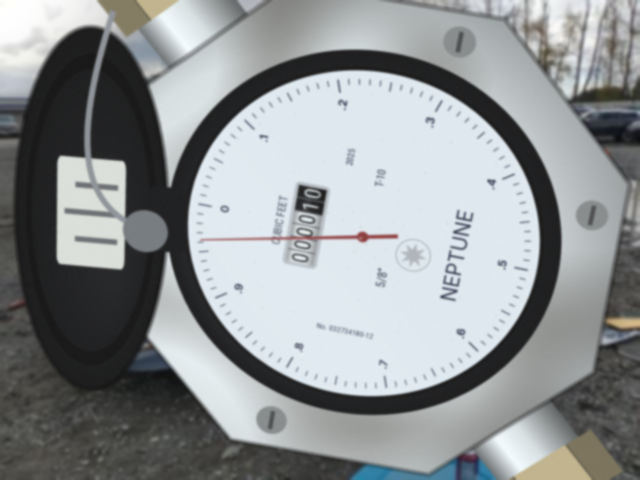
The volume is {"value": 9.96, "unit": "ft³"}
